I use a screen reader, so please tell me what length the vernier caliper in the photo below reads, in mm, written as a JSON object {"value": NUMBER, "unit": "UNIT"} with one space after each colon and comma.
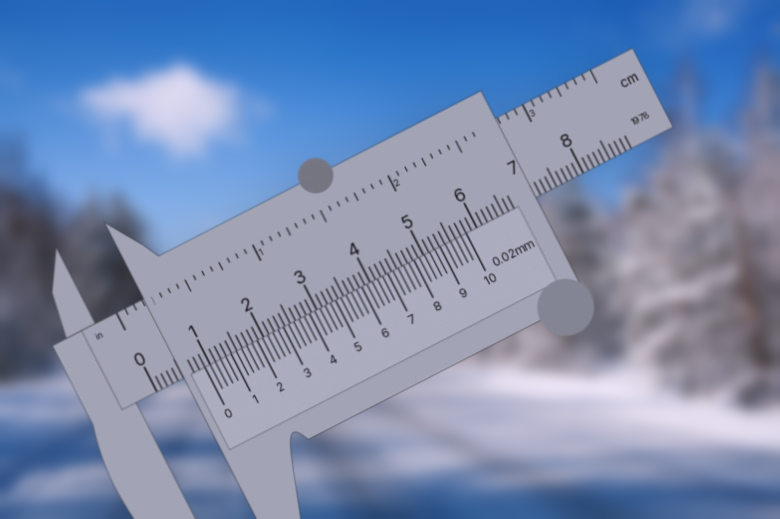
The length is {"value": 9.0, "unit": "mm"}
